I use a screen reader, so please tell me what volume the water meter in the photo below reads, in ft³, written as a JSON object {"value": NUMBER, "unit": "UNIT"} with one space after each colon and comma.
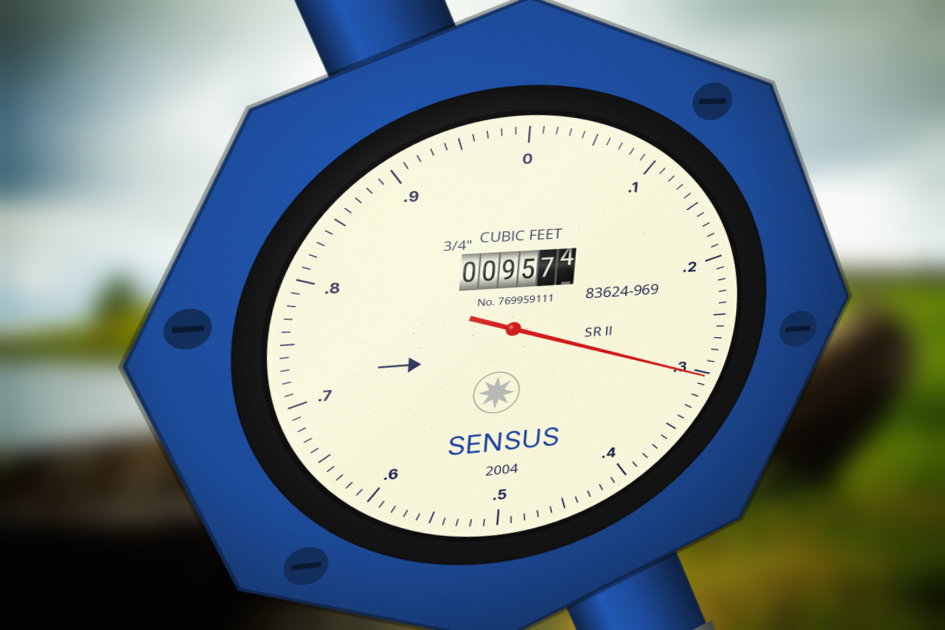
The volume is {"value": 9574.30, "unit": "ft³"}
